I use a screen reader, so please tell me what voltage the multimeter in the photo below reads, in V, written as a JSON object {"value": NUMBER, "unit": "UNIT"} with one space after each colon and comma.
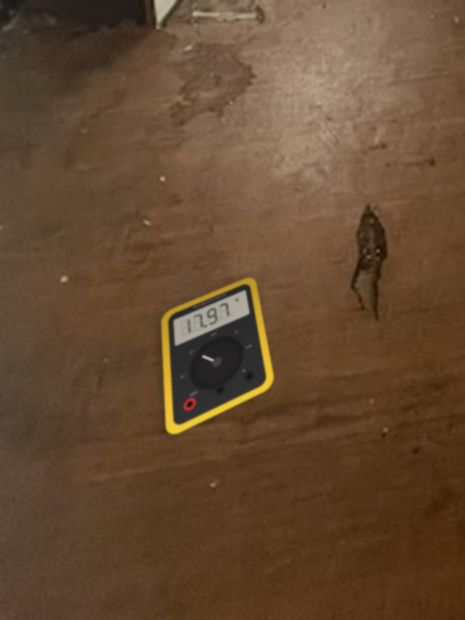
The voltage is {"value": 17.97, "unit": "V"}
